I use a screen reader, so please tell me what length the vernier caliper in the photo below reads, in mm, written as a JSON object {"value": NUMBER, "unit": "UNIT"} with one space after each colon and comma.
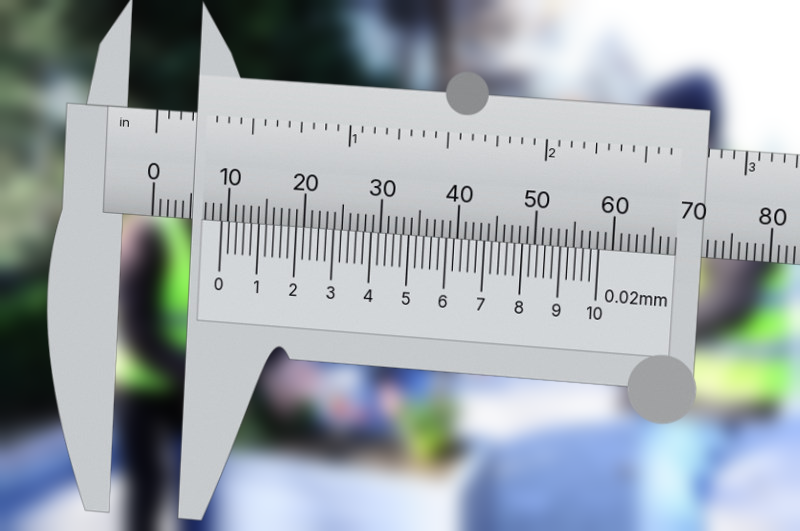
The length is {"value": 9.2, "unit": "mm"}
